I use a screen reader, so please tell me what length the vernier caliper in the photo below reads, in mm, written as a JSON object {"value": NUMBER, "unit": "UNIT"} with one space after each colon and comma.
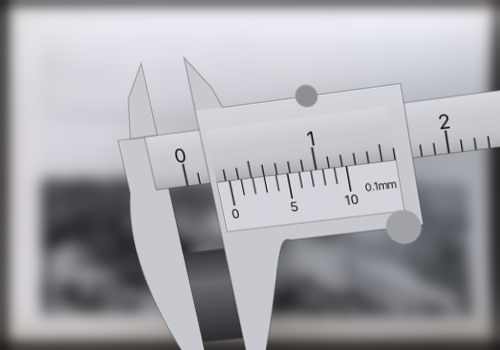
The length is {"value": 3.3, "unit": "mm"}
